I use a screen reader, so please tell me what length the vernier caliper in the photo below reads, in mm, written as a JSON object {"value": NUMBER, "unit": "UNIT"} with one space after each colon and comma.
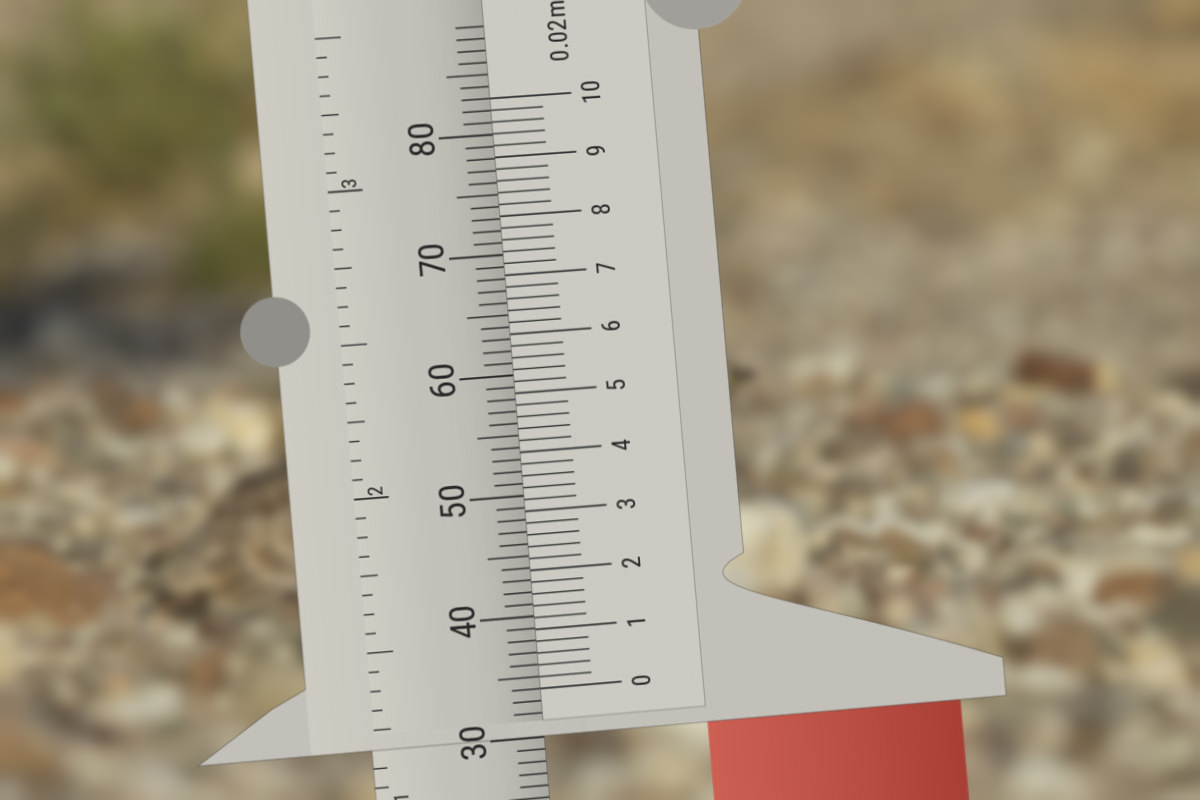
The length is {"value": 34.0, "unit": "mm"}
